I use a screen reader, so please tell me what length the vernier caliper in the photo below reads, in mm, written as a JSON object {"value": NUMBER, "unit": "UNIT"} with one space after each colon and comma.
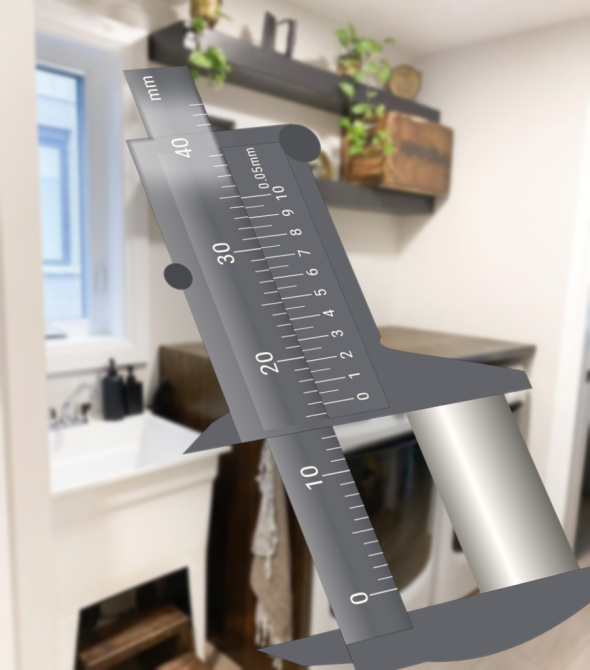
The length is {"value": 15.8, "unit": "mm"}
